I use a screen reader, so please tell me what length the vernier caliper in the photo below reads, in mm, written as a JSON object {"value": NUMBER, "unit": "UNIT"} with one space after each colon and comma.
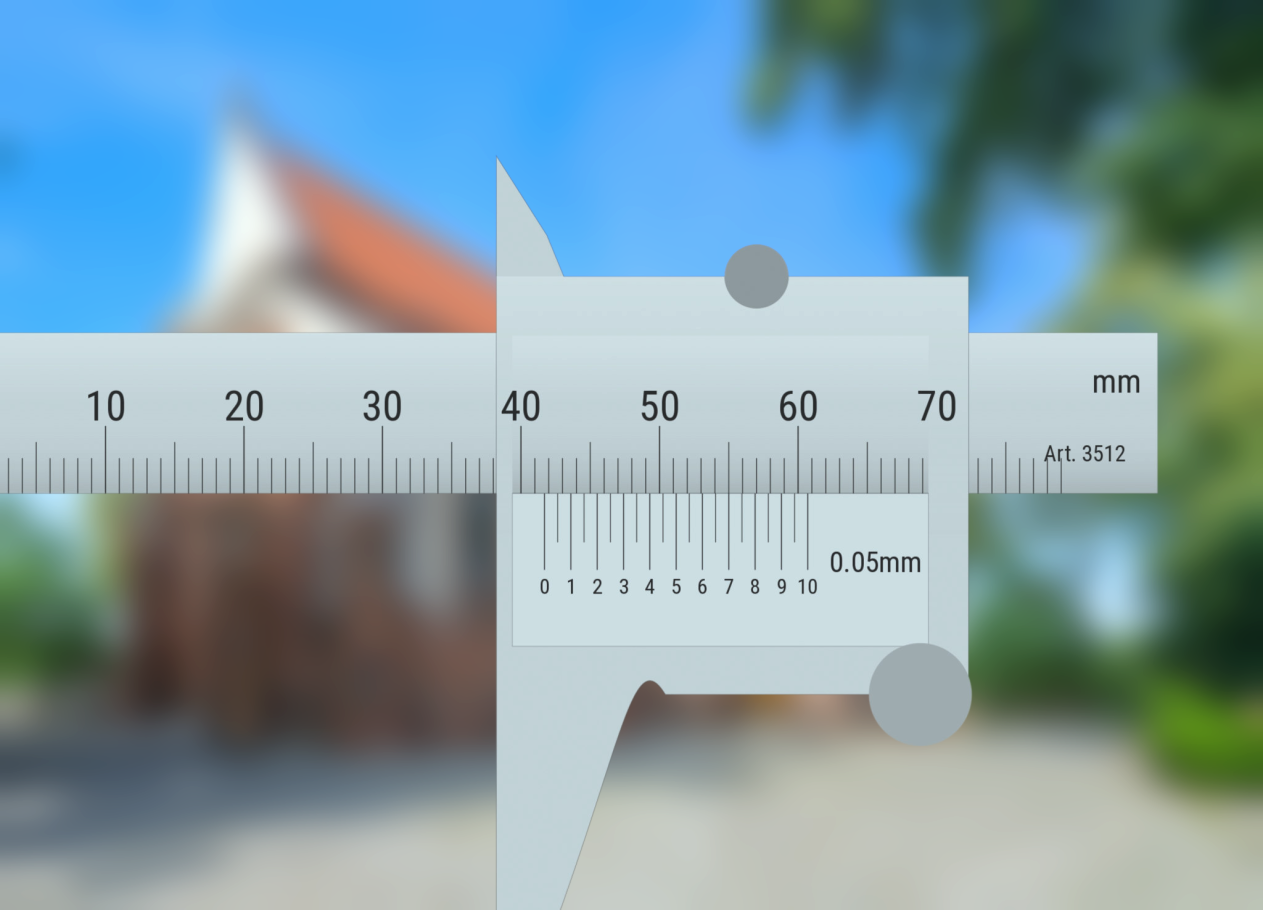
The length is {"value": 41.7, "unit": "mm"}
